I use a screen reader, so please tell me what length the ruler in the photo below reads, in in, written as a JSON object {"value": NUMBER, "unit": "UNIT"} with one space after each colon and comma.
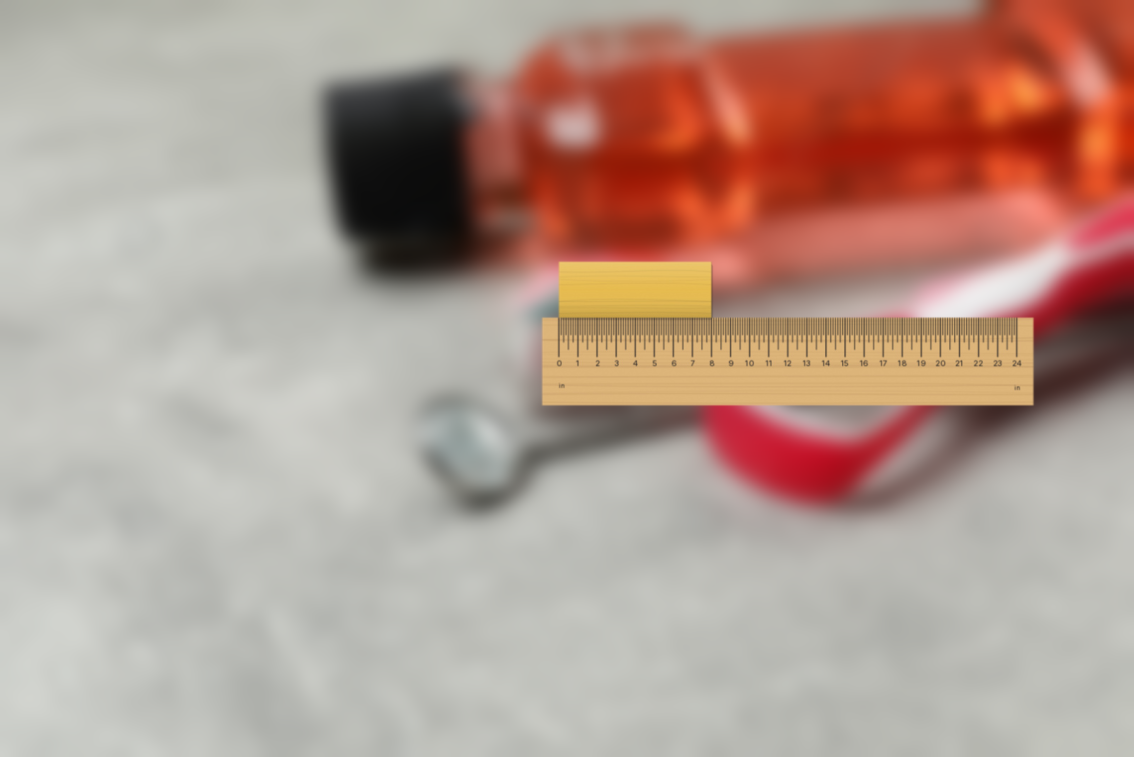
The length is {"value": 8, "unit": "in"}
